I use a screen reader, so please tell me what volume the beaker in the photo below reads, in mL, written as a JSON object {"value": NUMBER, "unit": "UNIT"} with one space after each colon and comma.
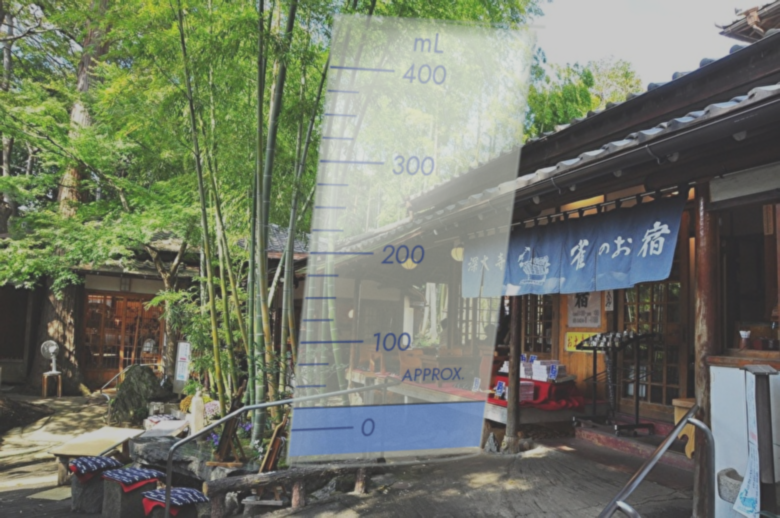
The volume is {"value": 25, "unit": "mL"}
